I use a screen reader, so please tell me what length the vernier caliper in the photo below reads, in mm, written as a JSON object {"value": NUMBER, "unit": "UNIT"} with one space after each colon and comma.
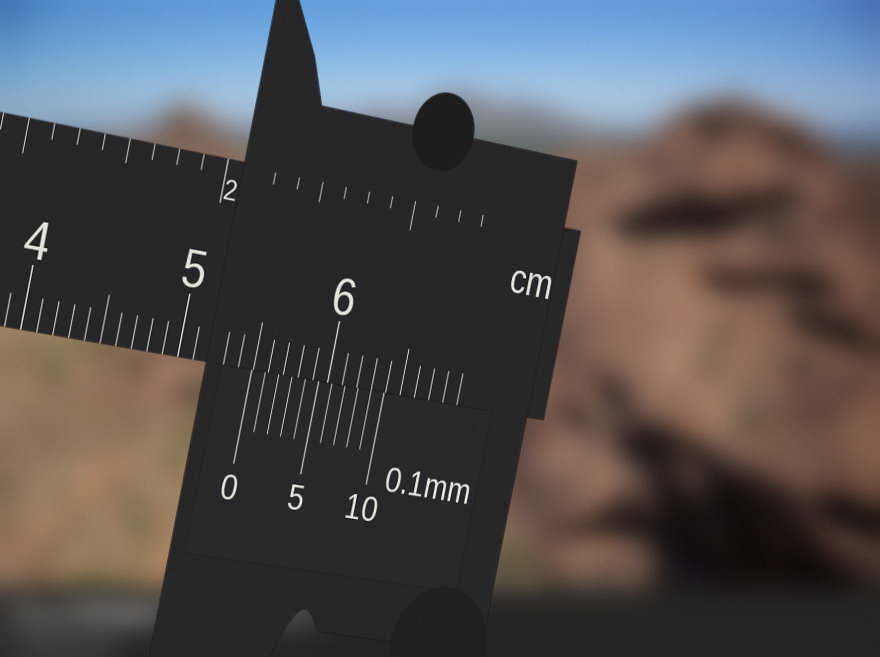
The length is {"value": 54.9, "unit": "mm"}
